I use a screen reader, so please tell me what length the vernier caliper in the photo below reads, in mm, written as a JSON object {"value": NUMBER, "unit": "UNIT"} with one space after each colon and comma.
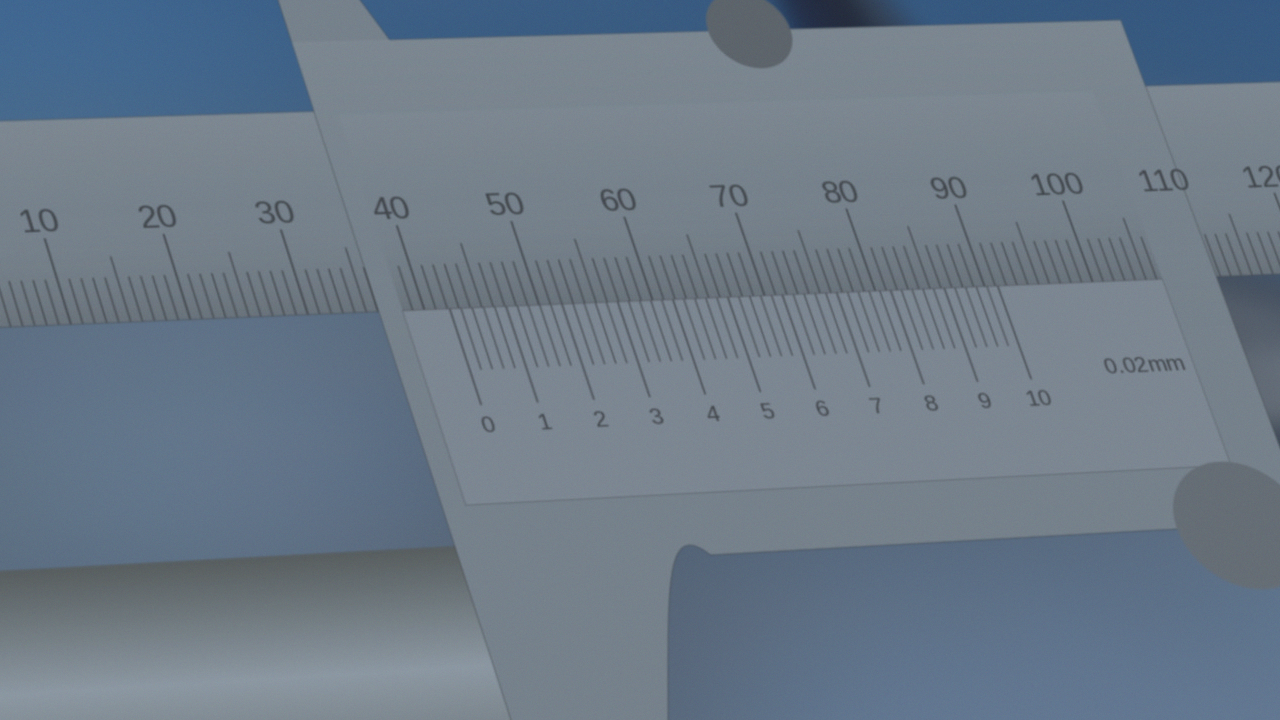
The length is {"value": 42.2, "unit": "mm"}
